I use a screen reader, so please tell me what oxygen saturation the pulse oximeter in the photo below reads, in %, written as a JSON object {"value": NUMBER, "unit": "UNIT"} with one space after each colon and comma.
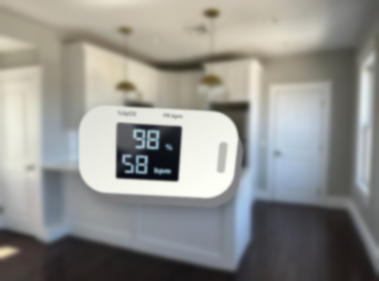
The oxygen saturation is {"value": 98, "unit": "%"}
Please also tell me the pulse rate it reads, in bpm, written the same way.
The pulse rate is {"value": 58, "unit": "bpm"}
